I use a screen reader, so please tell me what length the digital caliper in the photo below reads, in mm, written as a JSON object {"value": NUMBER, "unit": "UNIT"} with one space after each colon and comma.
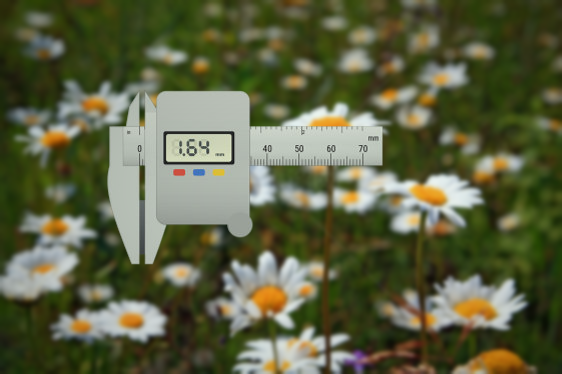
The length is {"value": 1.64, "unit": "mm"}
